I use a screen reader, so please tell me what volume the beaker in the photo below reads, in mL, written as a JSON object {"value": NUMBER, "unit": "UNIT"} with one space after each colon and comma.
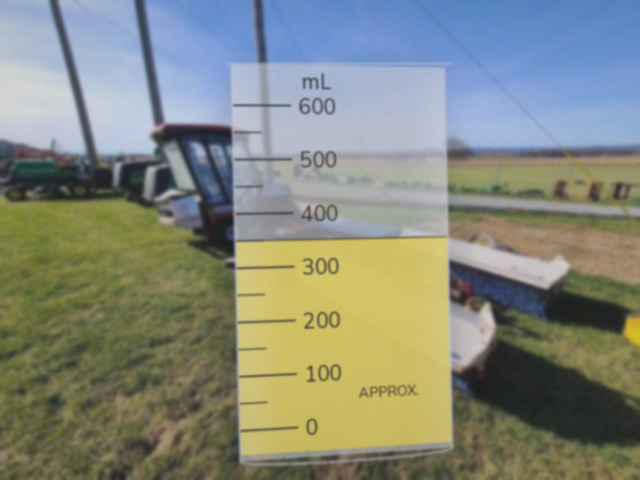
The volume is {"value": 350, "unit": "mL"}
